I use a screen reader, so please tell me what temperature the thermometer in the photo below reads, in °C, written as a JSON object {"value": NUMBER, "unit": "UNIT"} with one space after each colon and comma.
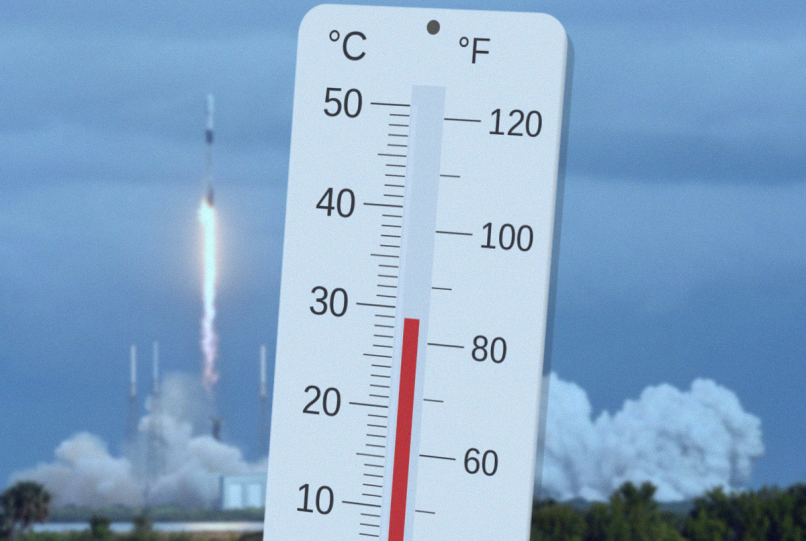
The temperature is {"value": 29, "unit": "°C"}
